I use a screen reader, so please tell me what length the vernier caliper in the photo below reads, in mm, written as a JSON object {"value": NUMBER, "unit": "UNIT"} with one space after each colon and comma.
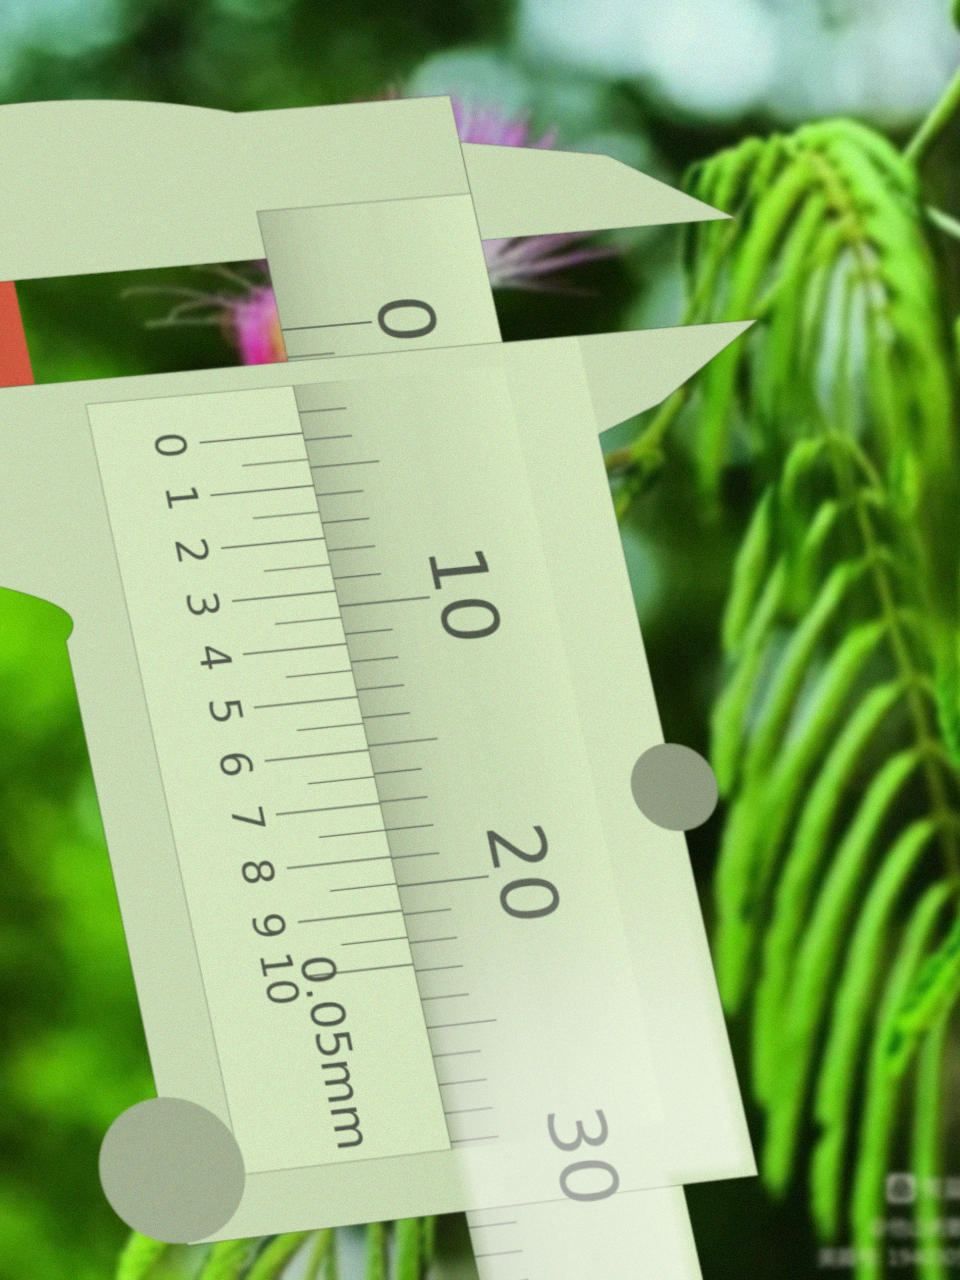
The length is {"value": 3.75, "unit": "mm"}
